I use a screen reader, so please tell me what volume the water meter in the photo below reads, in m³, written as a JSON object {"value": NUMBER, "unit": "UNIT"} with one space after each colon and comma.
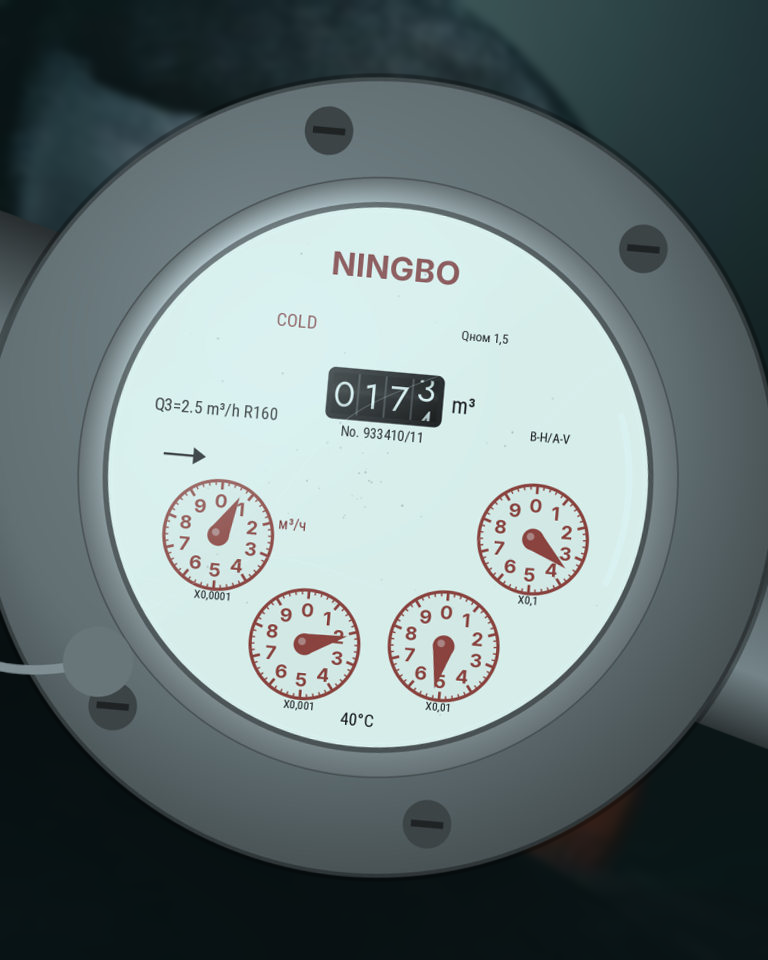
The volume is {"value": 173.3520, "unit": "m³"}
